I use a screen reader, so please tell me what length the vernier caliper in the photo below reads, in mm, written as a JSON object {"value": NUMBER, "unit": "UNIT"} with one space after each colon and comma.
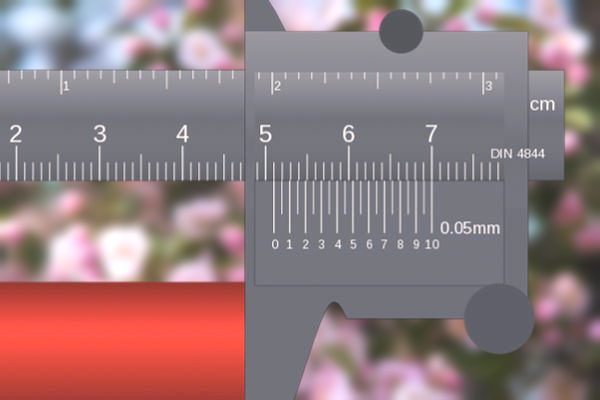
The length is {"value": 51.0, "unit": "mm"}
